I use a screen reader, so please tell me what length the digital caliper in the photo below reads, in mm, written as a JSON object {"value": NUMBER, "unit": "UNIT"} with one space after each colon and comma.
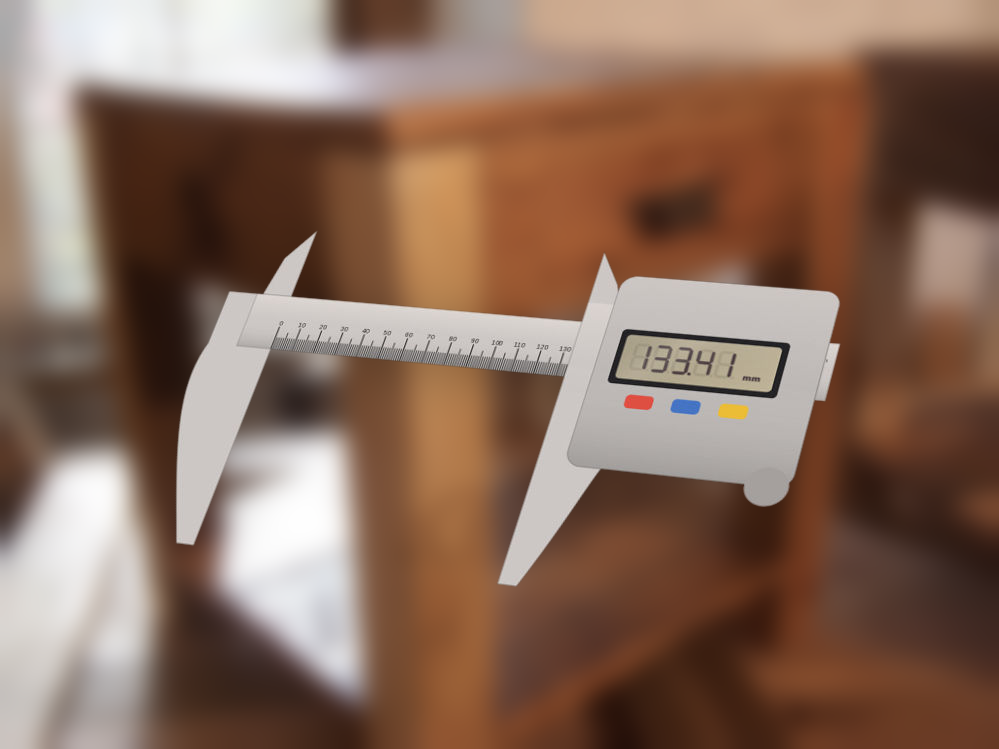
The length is {"value": 133.41, "unit": "mm"}
